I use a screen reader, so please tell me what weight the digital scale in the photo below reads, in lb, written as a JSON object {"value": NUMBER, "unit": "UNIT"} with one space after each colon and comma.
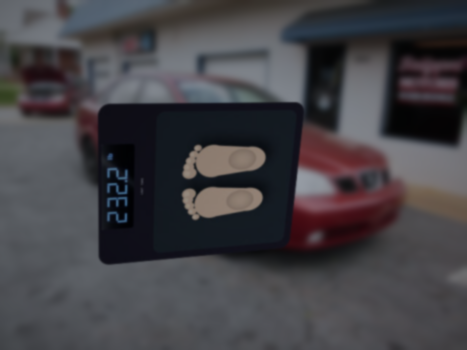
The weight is {"value": 232.2, "unit": "lb"}
